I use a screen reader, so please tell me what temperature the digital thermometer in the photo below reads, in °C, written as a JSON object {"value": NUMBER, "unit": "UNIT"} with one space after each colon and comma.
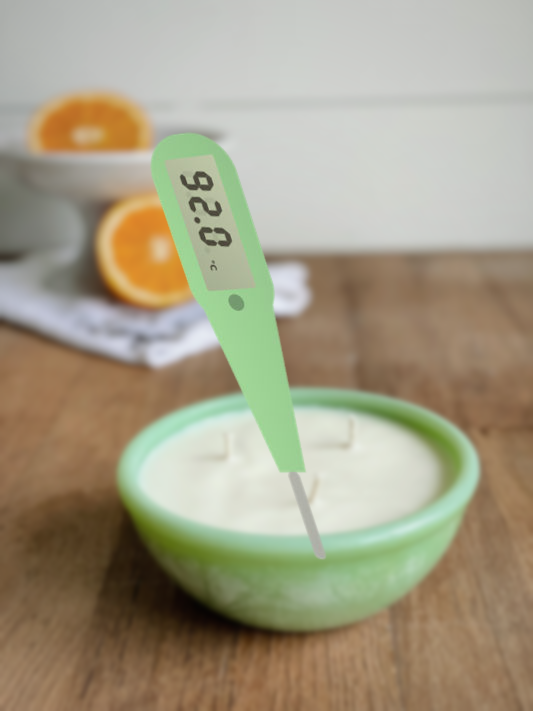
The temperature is {"value": 92.0, "unit": "°C"}
